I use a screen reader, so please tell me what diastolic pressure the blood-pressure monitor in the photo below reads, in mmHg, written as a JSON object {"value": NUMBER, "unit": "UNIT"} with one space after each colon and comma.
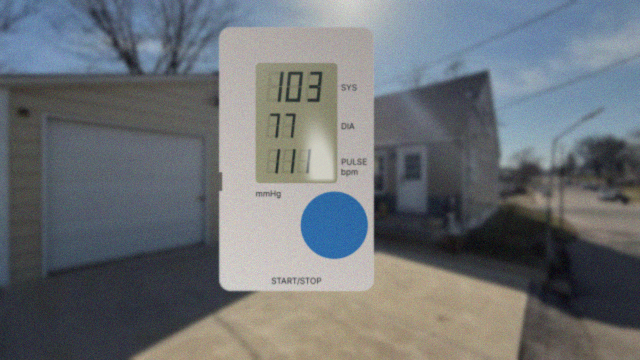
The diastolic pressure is {"value": 77, "unit": "mmHg"}
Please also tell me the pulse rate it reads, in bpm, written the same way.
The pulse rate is {"value": 111, "unit": "bpm"}
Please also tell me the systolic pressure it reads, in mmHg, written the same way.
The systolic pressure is {"value": 103, "unit": "mmHg"}
